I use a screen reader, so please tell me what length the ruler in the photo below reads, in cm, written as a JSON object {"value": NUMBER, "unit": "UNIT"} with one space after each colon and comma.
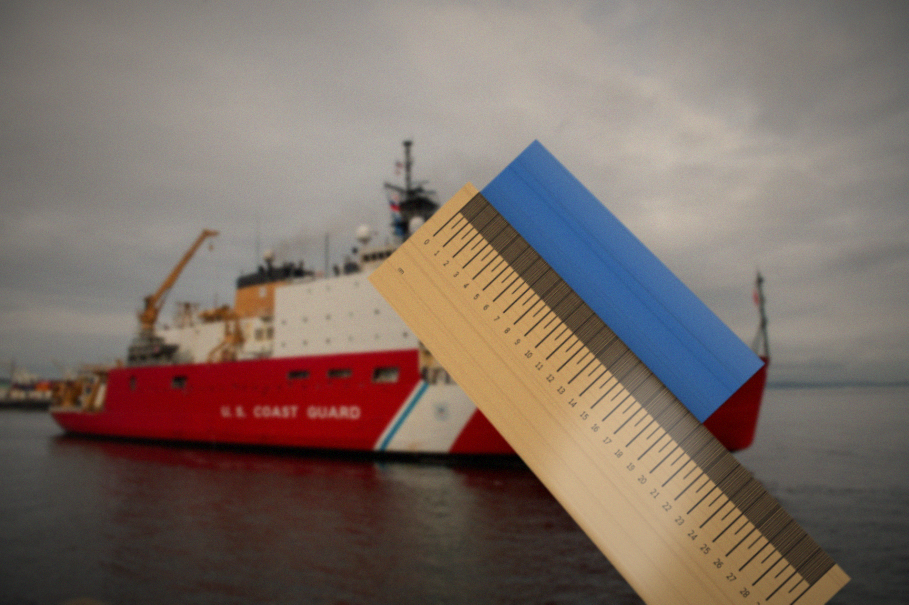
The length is {"value": 20, "unit": "cm"}
